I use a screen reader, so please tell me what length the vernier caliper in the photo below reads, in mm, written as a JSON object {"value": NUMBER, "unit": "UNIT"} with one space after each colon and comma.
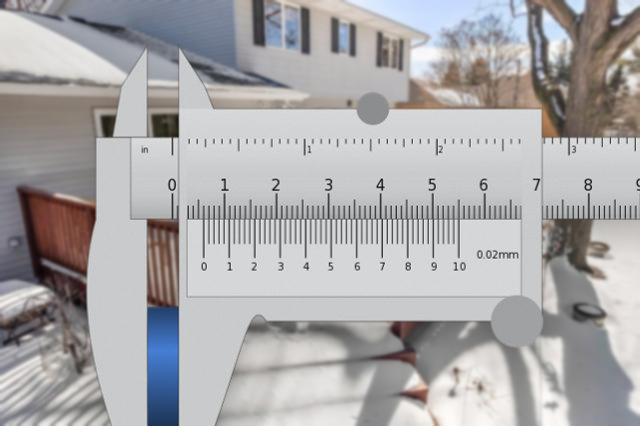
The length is {"value": 6.0, "unit": "mm"}
